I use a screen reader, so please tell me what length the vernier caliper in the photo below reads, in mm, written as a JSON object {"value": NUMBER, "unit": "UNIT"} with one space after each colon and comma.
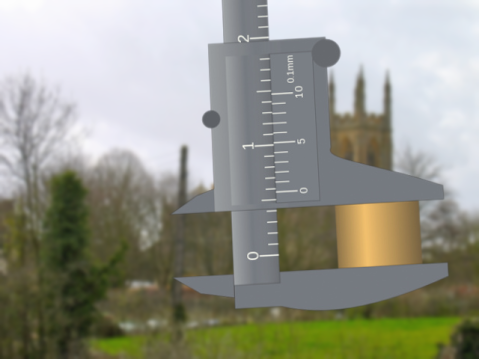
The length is {"value": 5.7, "unit": "mm"}
